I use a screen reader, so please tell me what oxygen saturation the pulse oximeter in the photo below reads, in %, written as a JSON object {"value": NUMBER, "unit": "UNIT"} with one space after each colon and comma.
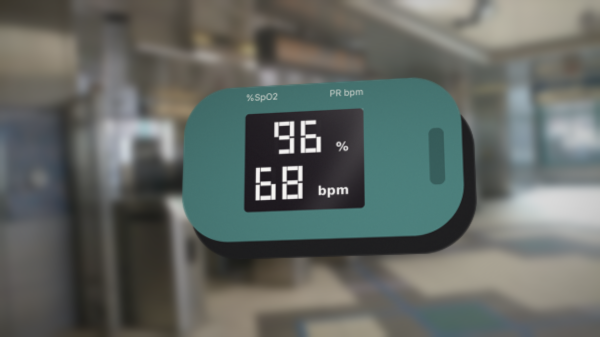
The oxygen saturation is {"value": 96, "unit": "%"}
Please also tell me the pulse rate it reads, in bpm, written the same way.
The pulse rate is {"value": 68, "unit": "bpm"}
